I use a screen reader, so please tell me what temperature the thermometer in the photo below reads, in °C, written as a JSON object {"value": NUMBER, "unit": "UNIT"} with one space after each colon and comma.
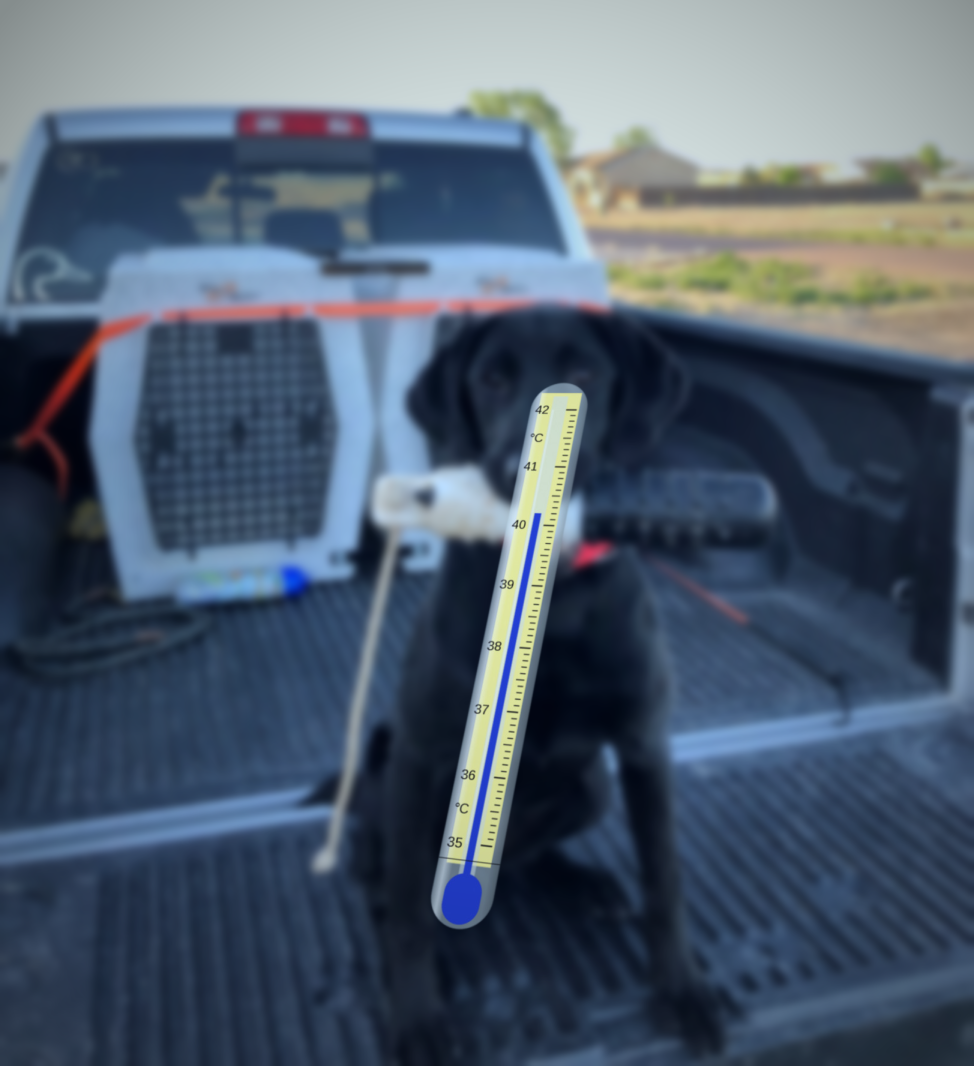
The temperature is {"value": 40.2, "unit": "°C"}
